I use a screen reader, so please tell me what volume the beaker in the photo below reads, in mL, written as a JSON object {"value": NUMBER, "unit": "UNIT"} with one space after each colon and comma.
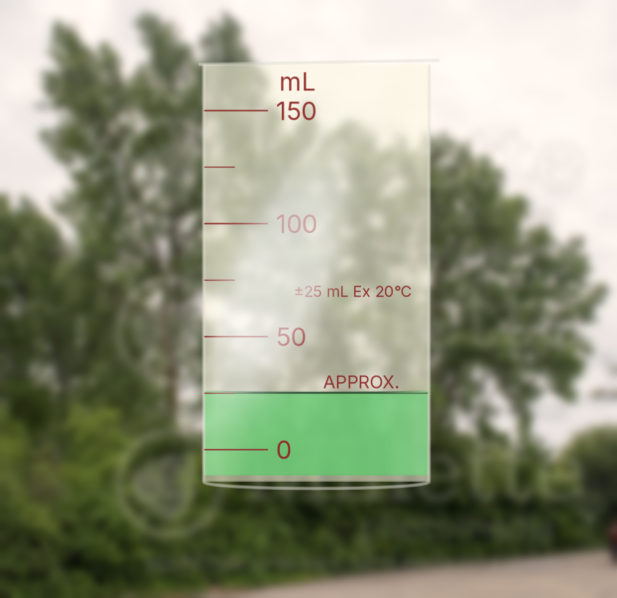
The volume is {"value": 25, "unit": "mL"}
